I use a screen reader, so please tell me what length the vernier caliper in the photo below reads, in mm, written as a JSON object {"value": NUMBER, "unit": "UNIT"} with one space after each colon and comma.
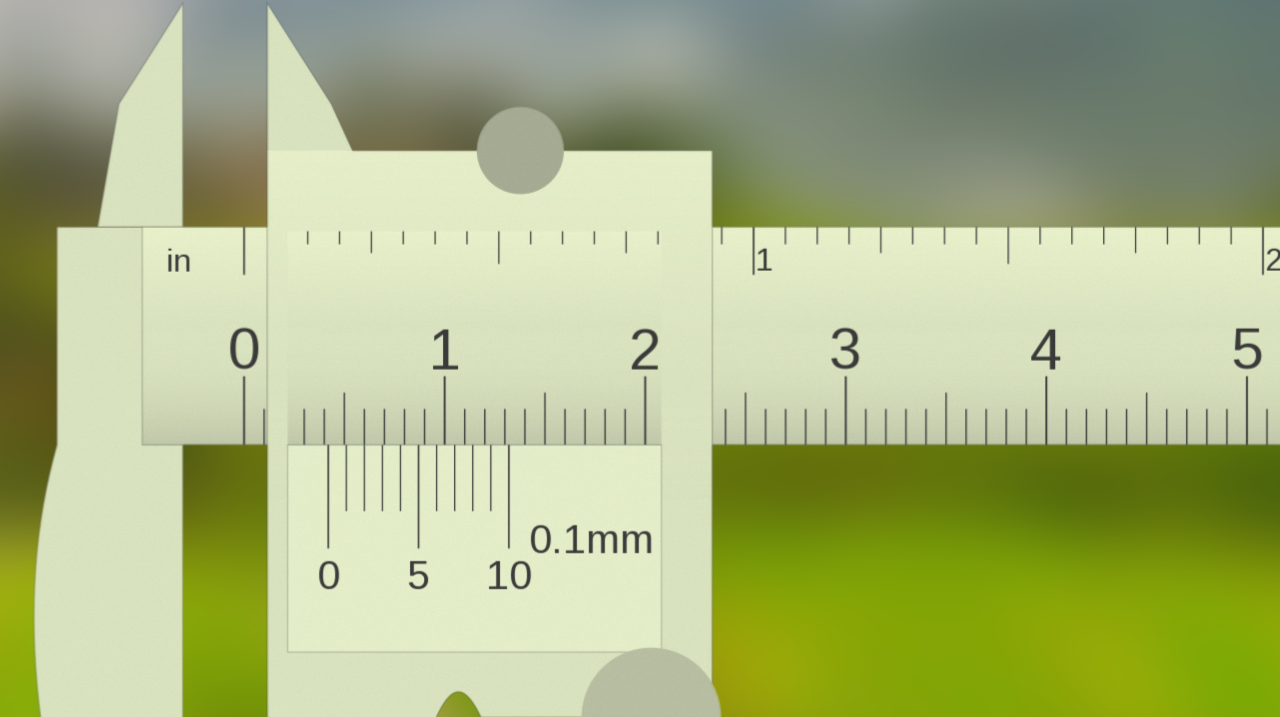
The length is {"value": 4.2, "unit": "mm"}
